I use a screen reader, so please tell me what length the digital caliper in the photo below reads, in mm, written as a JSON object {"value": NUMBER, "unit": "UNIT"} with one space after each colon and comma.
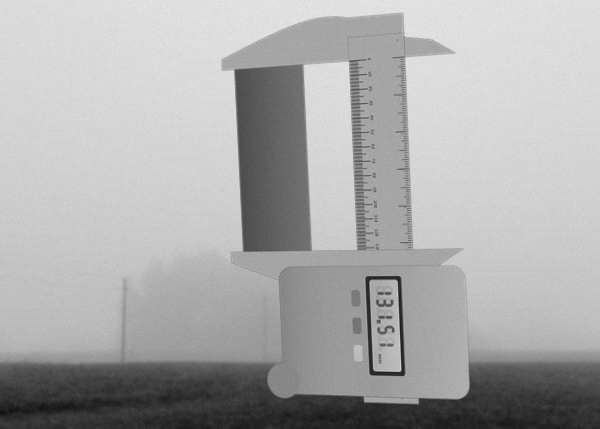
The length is {"value": 131.51, "unit": "mm"}
